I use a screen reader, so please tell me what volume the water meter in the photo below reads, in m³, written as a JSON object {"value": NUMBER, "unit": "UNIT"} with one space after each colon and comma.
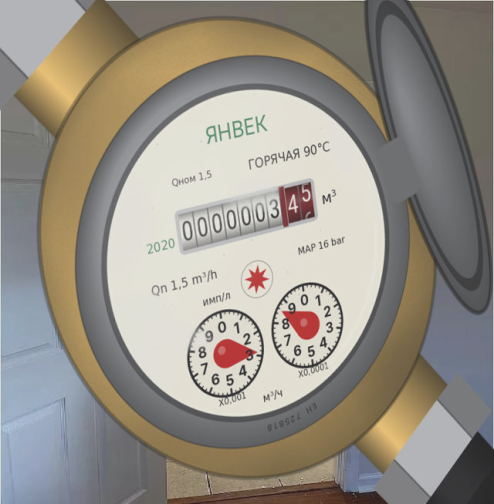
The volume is {"value": 3.4528, "unit": "m³"}
